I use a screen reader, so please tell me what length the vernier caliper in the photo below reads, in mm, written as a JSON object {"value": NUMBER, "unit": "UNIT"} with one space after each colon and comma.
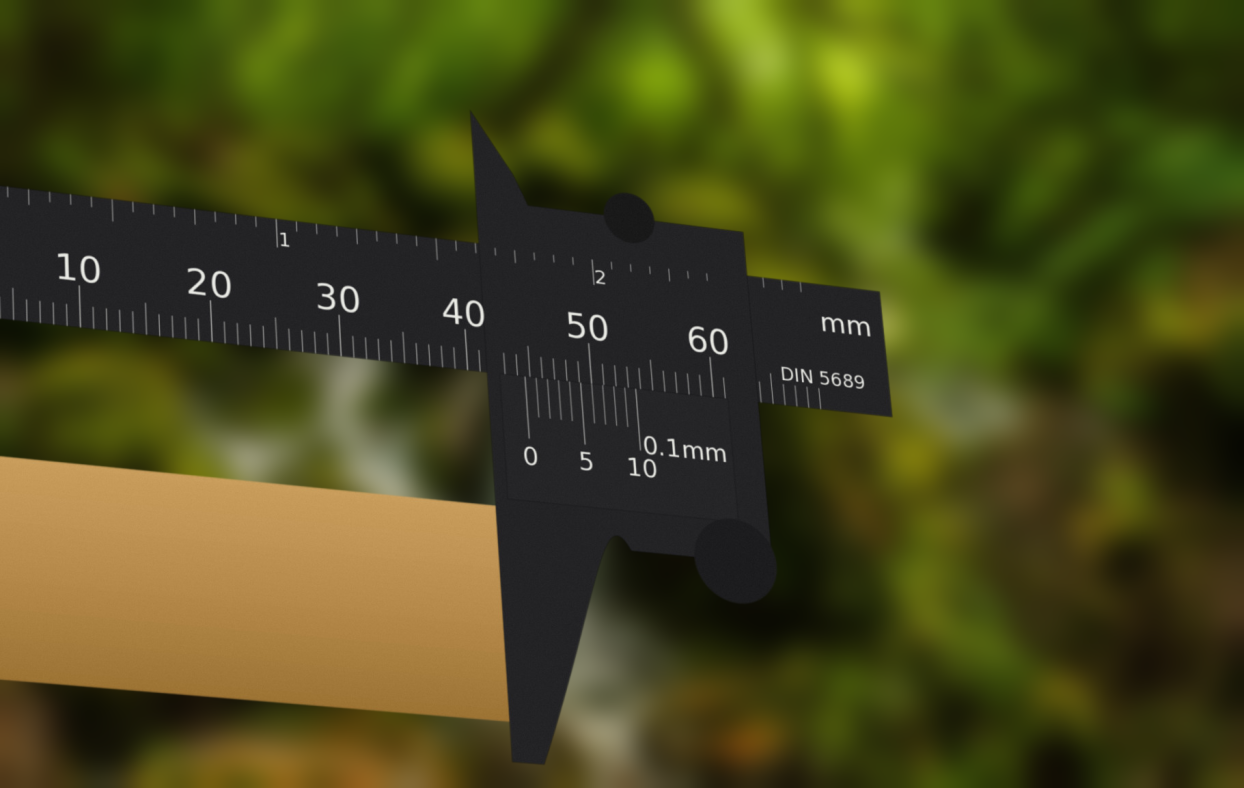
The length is {"value": 44.6, "unit": "mm"}
